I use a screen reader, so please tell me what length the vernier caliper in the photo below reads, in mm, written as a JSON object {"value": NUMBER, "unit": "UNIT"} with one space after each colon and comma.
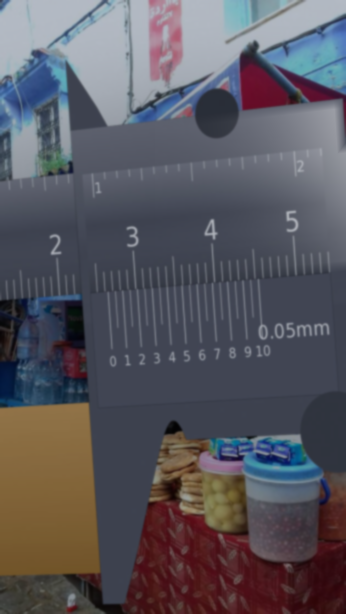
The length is {"value": 26.4, "unit": "mm"}
